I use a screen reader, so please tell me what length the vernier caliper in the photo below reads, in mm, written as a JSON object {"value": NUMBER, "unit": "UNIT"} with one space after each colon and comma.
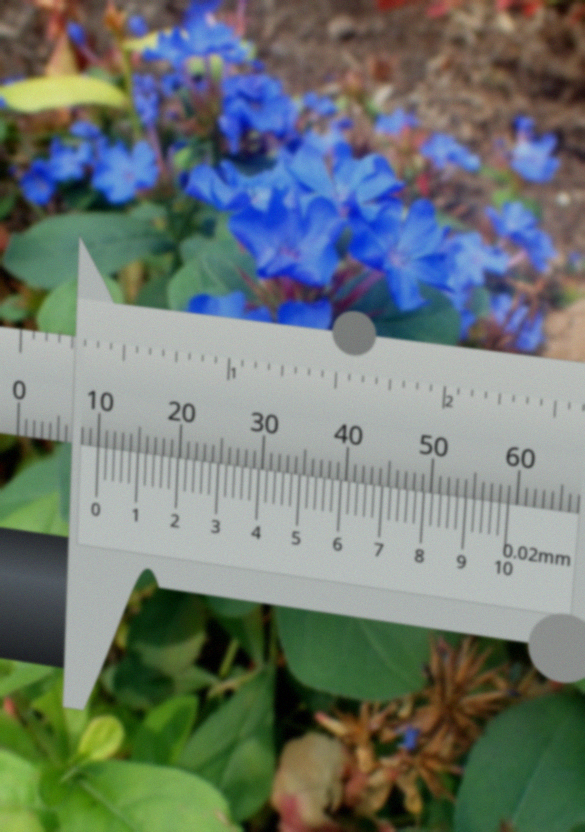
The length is {"value": 10.0, "unit": "mm"}
